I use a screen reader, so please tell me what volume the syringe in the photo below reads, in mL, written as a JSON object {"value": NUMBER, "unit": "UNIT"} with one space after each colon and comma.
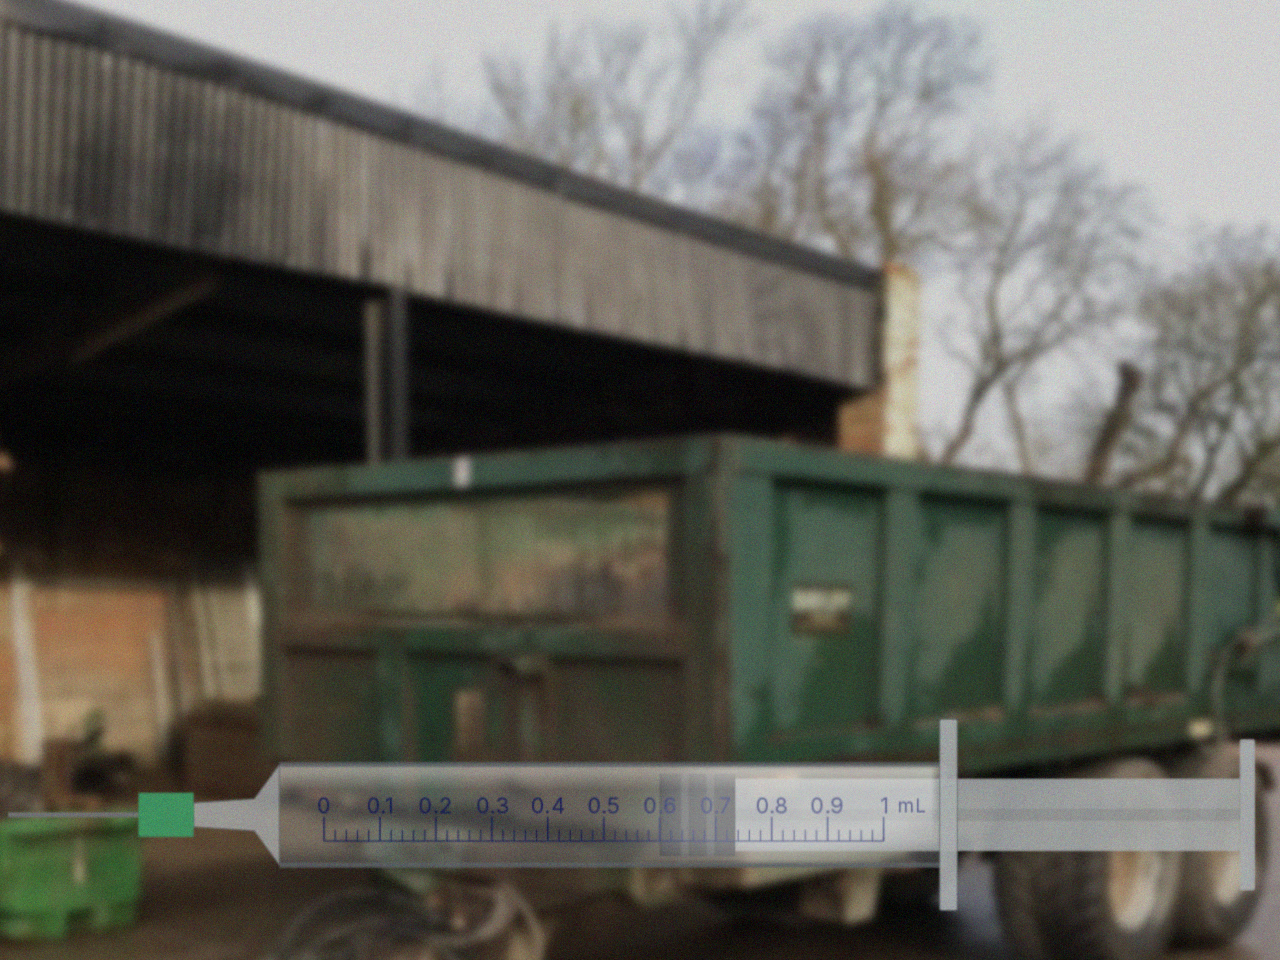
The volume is {"value": 0.6, "unit": "mL"}
